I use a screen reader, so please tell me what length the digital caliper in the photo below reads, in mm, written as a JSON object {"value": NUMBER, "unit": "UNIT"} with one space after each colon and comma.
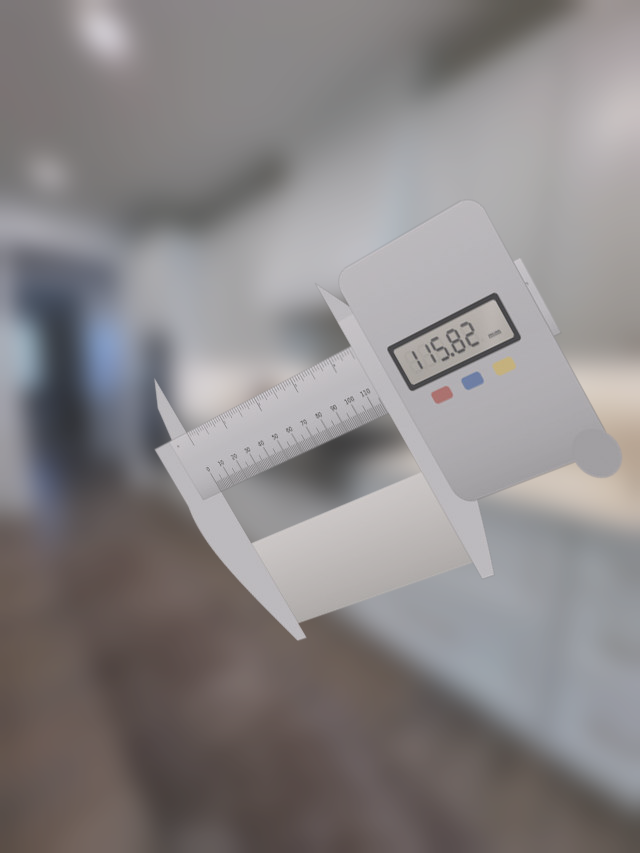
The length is {"value": 115.82, "unit": "mm"}
